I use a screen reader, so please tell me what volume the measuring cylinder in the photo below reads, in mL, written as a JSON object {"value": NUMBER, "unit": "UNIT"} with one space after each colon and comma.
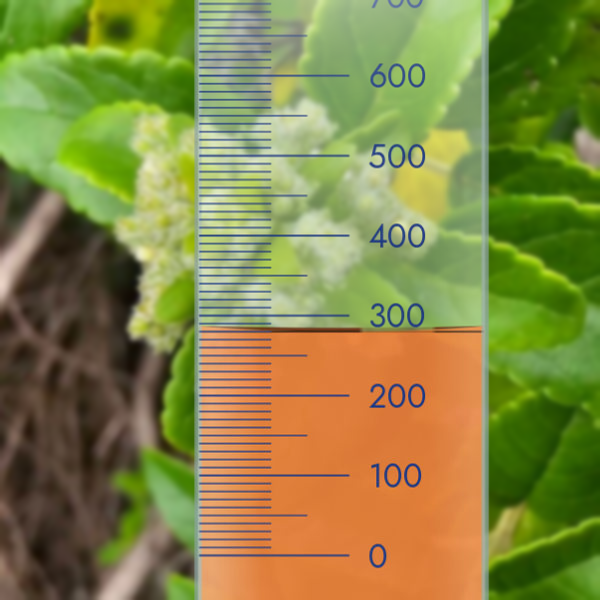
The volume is {"value": 280, "unit": "mL"}
